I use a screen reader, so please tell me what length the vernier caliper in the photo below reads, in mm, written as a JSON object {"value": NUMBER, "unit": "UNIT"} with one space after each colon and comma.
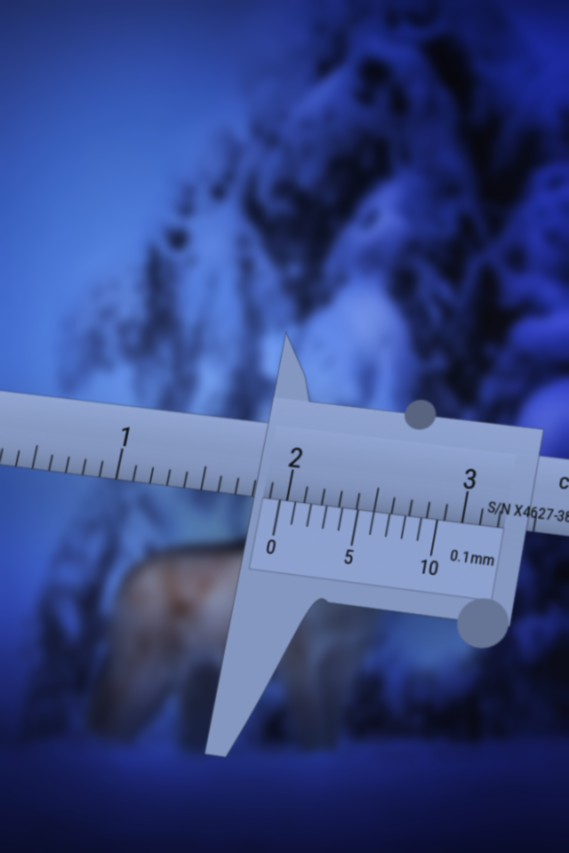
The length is {"value": 19.6, "unit": "mm"}
